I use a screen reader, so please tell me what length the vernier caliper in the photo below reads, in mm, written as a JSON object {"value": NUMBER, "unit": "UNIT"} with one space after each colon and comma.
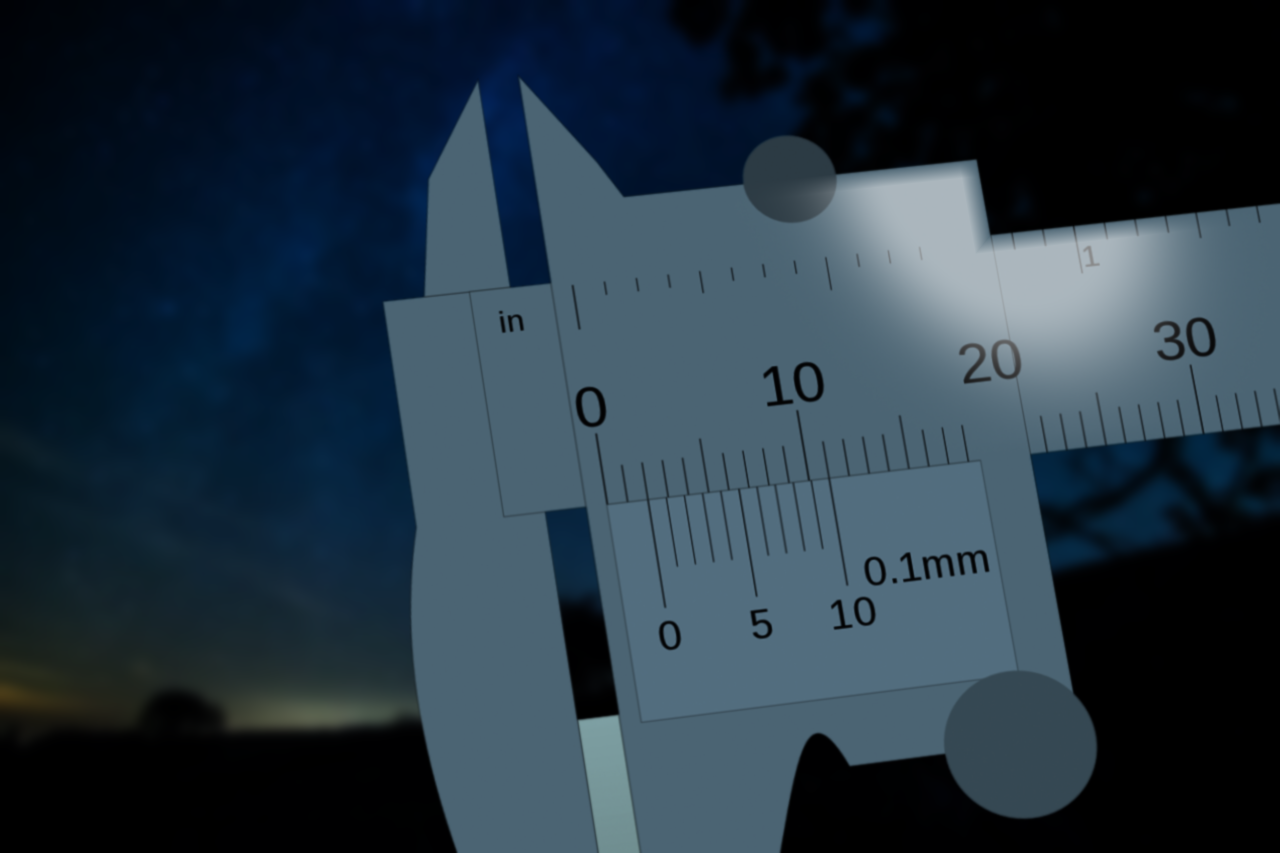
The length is {"value": 2.0, "unit": "mm"}
